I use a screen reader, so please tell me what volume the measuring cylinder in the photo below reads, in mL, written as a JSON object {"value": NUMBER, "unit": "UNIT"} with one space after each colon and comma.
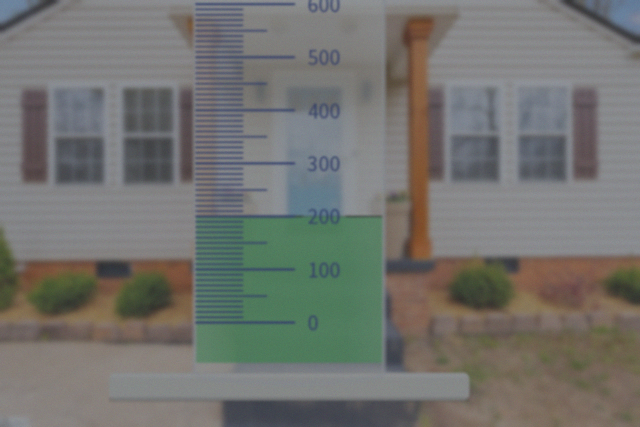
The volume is {"value": 200, "unit": "mL"}
